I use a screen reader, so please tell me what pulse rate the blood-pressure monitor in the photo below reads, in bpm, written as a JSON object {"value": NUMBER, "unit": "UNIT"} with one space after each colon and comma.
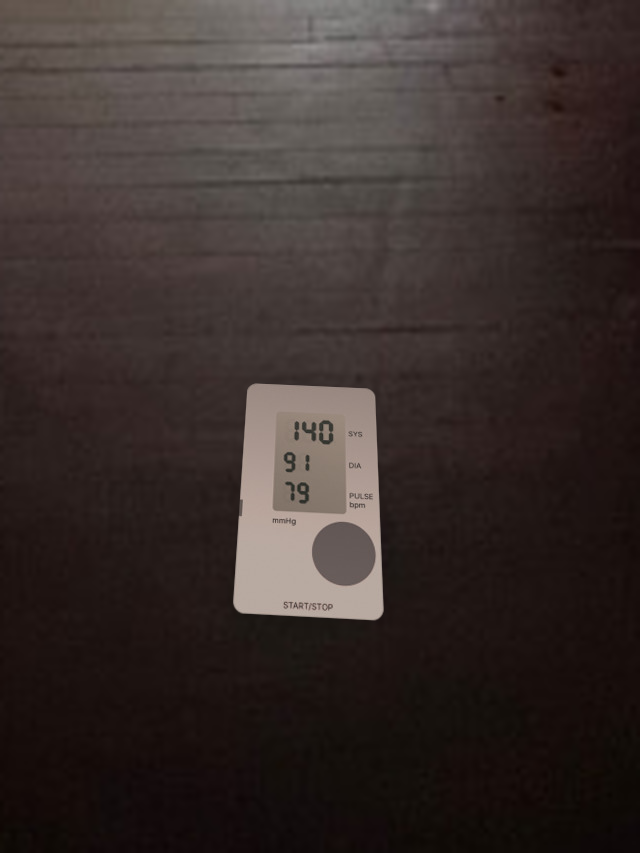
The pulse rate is {"value": 79, "unit": "bpm"}
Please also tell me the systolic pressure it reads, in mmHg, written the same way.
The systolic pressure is {"value": 140, "unit": "mmHg"}
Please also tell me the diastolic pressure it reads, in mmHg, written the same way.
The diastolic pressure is {"value": 91, "unit": "mmHg"}
